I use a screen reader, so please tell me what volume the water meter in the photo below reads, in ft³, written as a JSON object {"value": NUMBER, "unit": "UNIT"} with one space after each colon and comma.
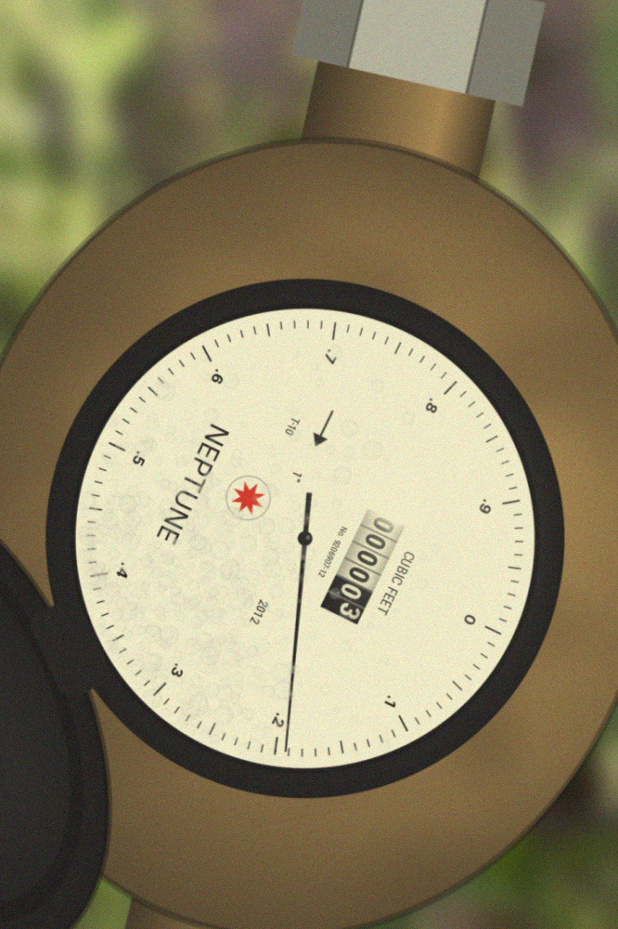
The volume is {"value": 3.19, "unit": "ft³"}
